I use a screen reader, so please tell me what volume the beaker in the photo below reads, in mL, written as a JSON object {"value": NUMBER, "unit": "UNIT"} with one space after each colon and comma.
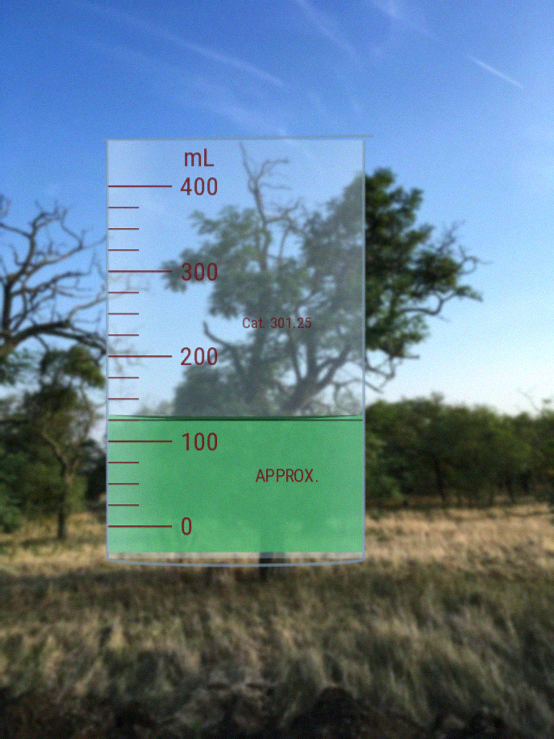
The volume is {"value": 125, "unit": "mL"}
